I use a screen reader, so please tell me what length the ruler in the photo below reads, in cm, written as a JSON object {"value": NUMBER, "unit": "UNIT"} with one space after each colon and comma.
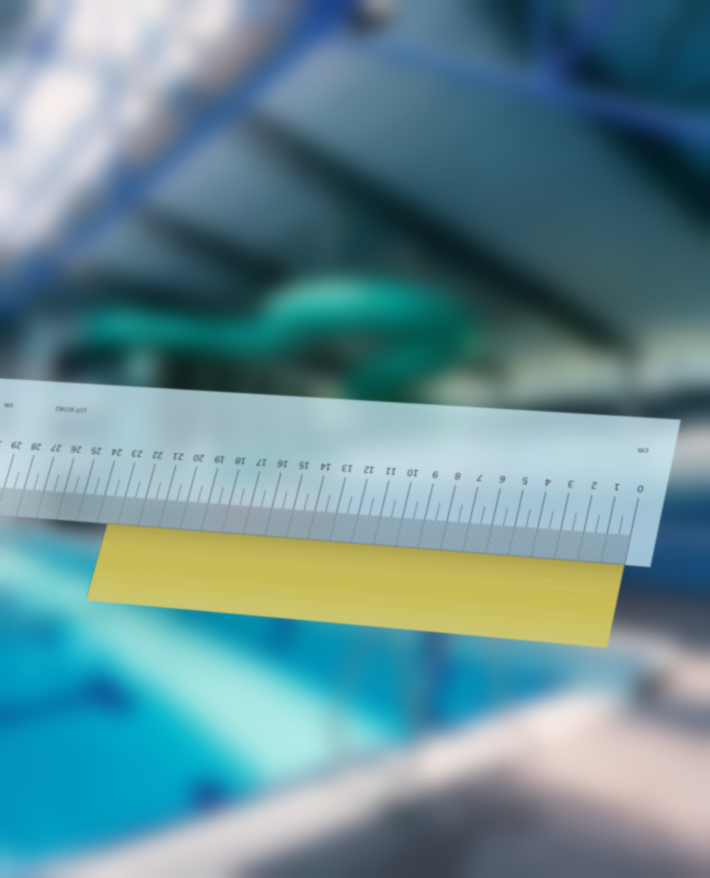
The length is {"value": 23.5, "unit": "cm"}
